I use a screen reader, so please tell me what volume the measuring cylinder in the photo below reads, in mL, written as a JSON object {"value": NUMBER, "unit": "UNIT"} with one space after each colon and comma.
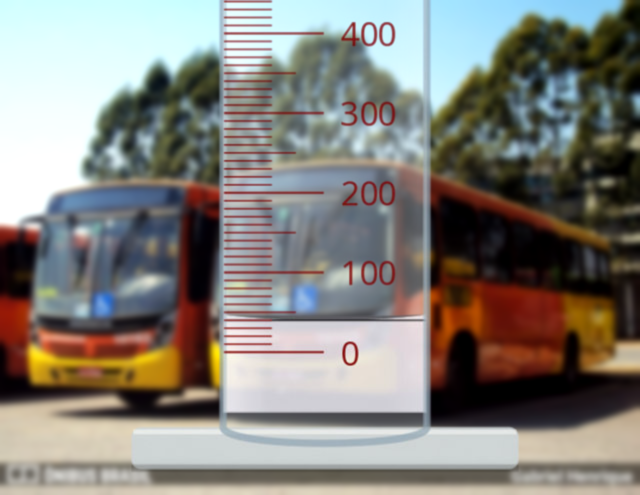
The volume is {"value": 40, "unit": "mL"}
